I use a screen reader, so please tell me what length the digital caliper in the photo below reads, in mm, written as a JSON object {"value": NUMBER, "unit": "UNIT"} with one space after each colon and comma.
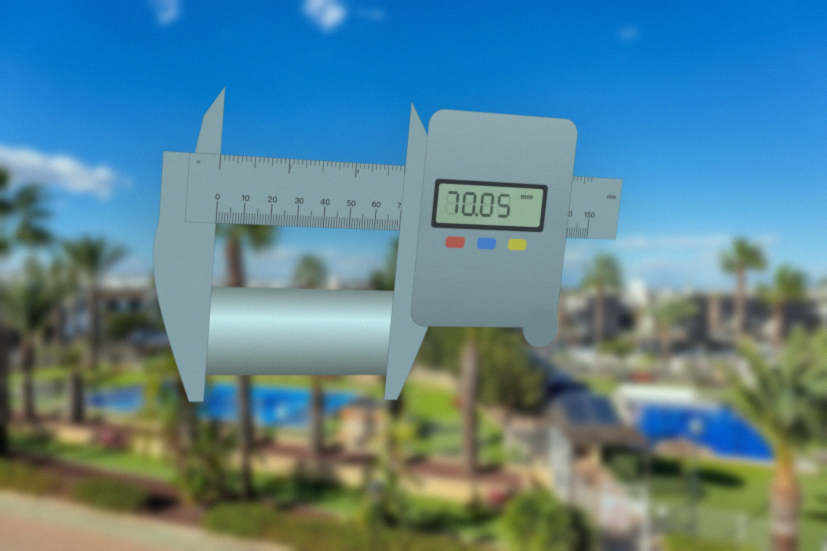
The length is {"value": 70.05, "unit": "mm"}
